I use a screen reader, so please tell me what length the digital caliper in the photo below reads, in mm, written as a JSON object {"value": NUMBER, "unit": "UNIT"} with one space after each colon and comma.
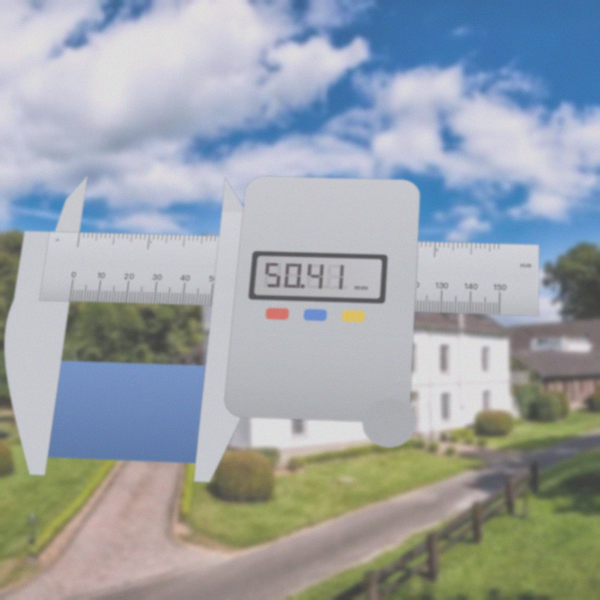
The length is {"value": 50.41, "unit": "mm"}
